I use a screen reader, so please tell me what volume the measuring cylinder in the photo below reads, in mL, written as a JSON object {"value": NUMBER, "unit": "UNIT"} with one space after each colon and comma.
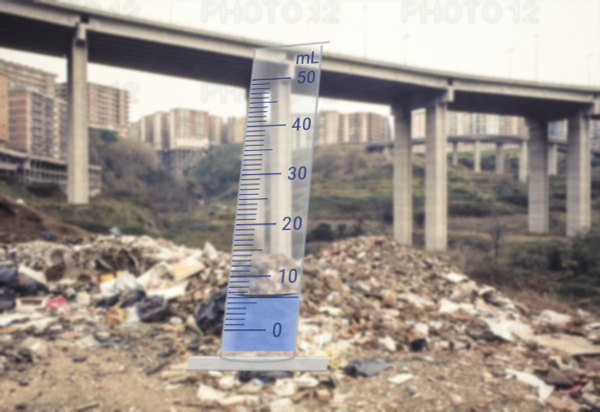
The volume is {"value": 6, "unit": "mL"}
